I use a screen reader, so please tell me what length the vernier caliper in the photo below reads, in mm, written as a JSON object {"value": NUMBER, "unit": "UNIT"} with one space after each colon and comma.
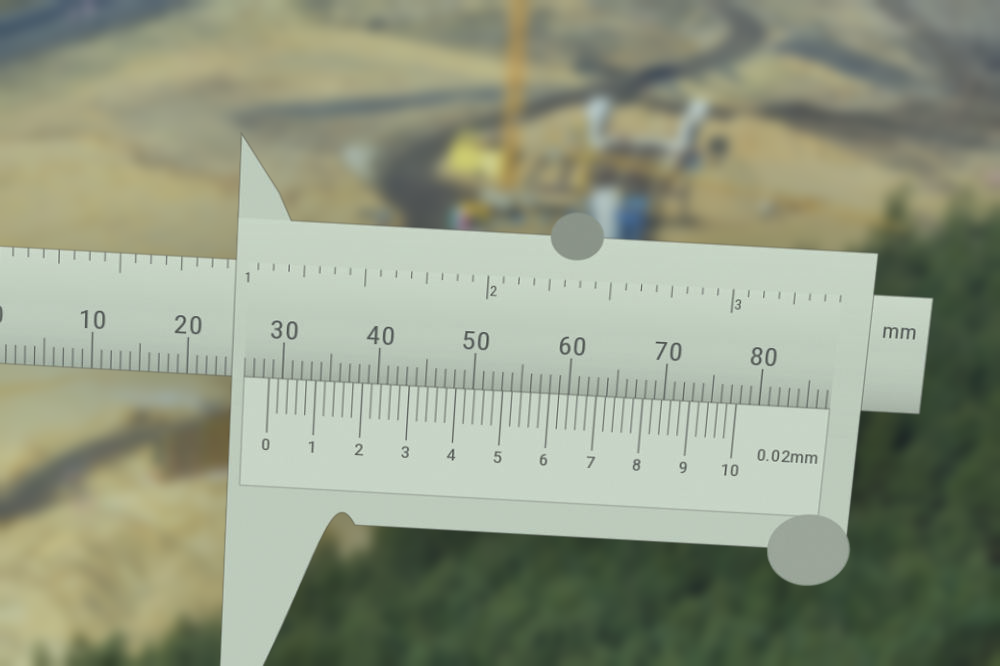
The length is {"value": 28.6, "unit": "mm"}
